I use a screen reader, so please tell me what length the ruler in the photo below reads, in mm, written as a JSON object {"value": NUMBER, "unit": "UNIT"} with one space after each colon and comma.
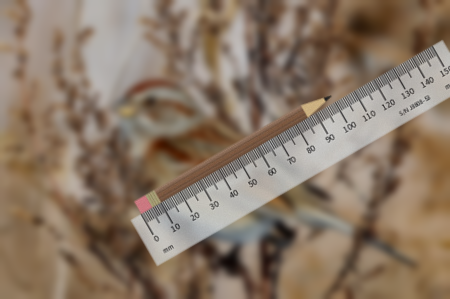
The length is {"value": 100, "unit": "mm"}
